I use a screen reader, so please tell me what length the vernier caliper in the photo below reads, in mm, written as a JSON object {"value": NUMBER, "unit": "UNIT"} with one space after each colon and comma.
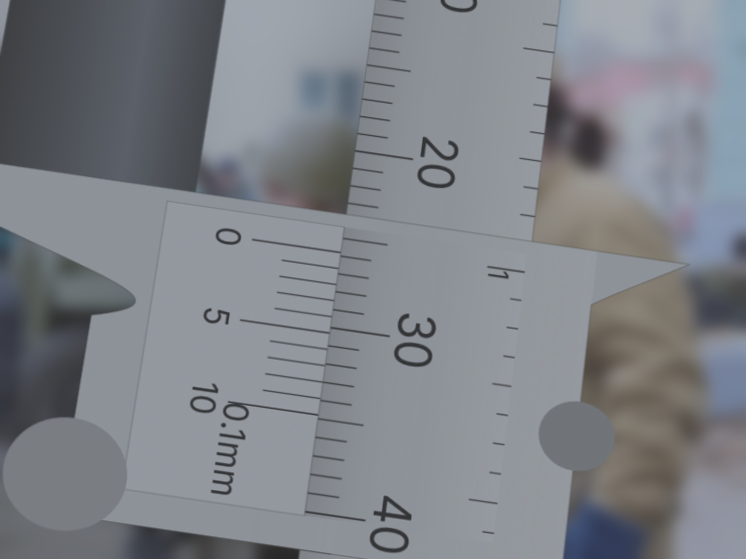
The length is {"value": 25.8, "unit": "mm"}
